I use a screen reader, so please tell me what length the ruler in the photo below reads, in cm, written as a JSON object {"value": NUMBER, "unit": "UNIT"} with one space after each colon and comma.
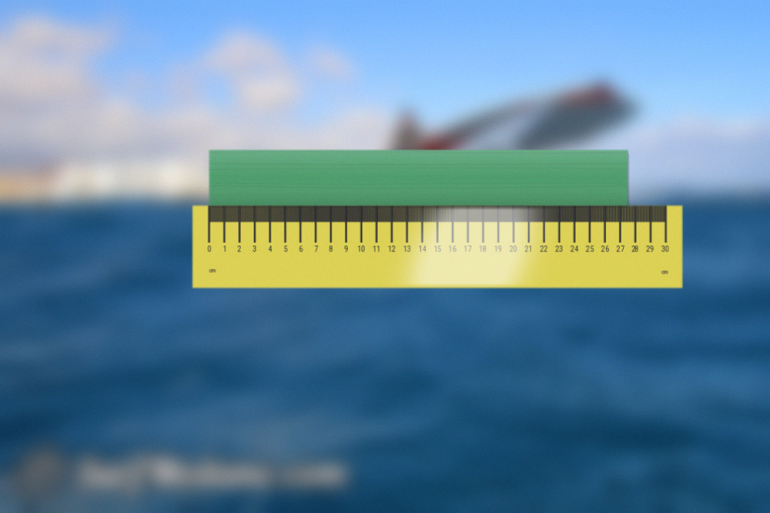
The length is {"value": 27.5, "unit": "cm"}
